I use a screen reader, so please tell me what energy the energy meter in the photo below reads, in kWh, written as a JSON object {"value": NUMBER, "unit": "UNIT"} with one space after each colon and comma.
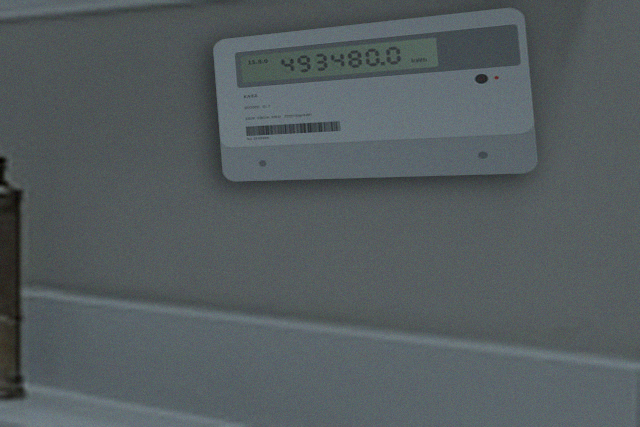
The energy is {"value": 493480.0, "unit": "kWh"}
